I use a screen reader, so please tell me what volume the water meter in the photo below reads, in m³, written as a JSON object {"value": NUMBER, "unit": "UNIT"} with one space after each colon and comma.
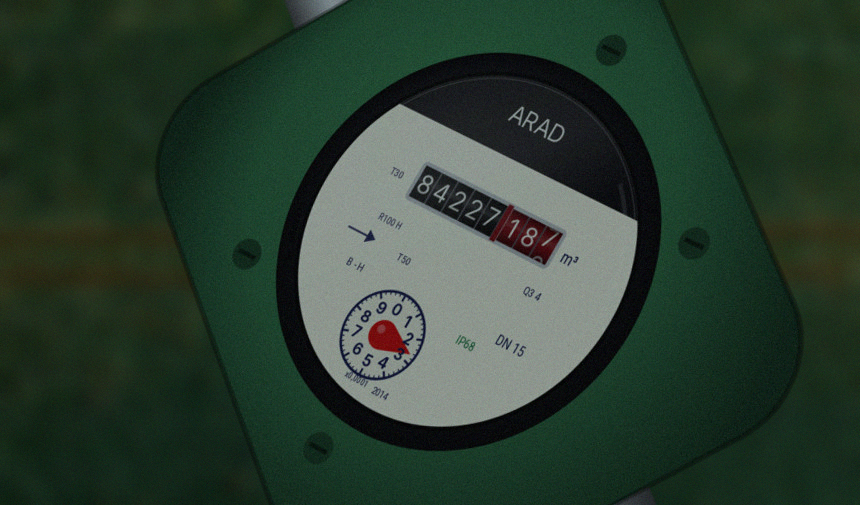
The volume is {"value": 84227.1872, "unit": "m³"}
